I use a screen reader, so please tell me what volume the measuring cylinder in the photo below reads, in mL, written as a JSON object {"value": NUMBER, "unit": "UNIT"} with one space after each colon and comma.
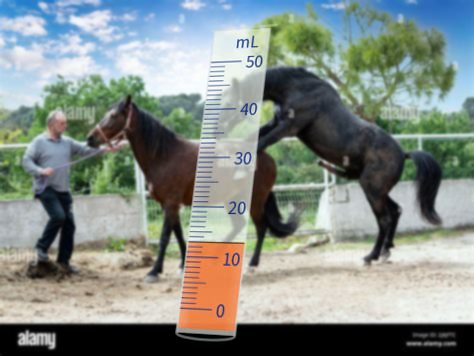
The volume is {"value": 13, "unit": "mL"}
